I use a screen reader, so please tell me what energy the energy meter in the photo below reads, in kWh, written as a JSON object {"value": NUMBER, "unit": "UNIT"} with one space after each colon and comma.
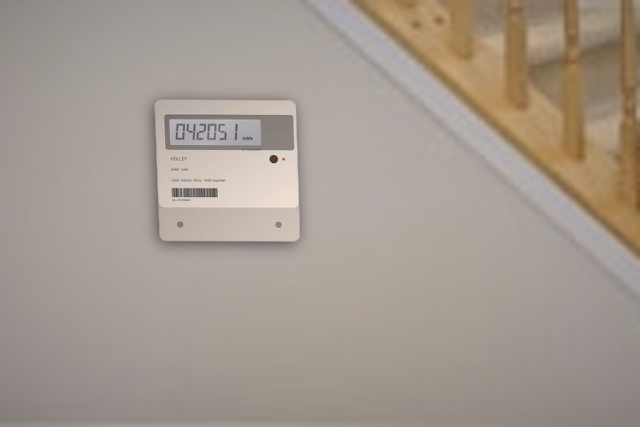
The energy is {"value": 42051, "unit": "kWh"}
